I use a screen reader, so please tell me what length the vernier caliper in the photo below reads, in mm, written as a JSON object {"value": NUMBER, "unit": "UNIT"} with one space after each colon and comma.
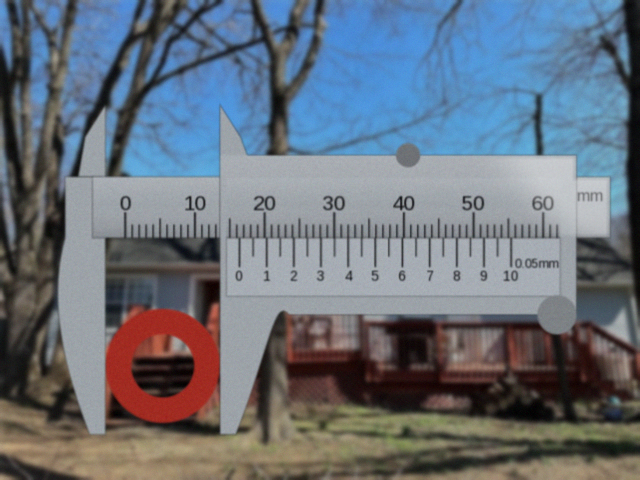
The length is {"value": 16.4, "unit": "mm"}
